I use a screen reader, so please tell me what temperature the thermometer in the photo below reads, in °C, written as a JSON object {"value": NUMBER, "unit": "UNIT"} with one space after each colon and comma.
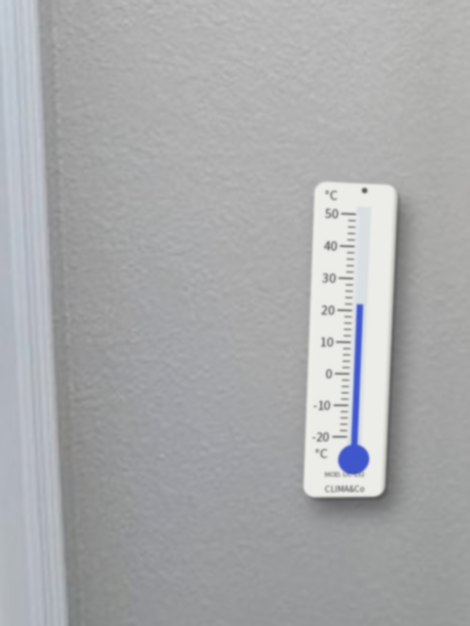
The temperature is {"value": 22, "unit": "°C"}
